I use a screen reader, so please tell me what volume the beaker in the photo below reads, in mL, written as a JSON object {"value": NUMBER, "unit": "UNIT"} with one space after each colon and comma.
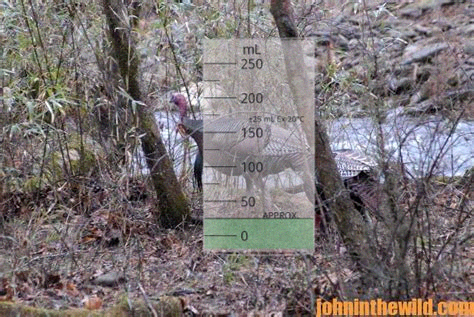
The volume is {"value": 25, "unit": "mL"}
